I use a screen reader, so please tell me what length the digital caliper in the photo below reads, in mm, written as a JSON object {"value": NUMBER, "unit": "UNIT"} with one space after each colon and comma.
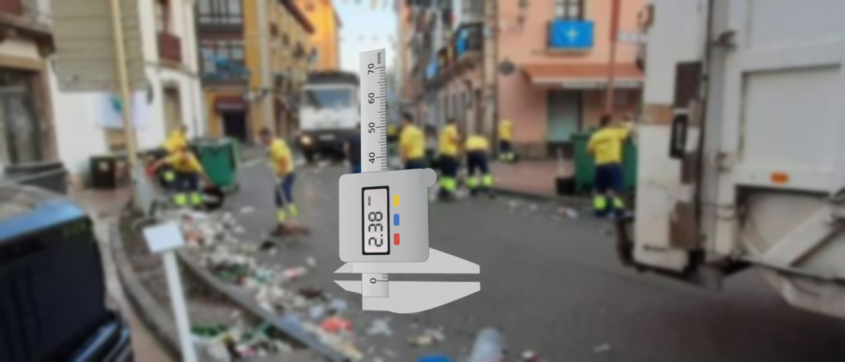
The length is {"value": 2.38, "unit": "mm"}
